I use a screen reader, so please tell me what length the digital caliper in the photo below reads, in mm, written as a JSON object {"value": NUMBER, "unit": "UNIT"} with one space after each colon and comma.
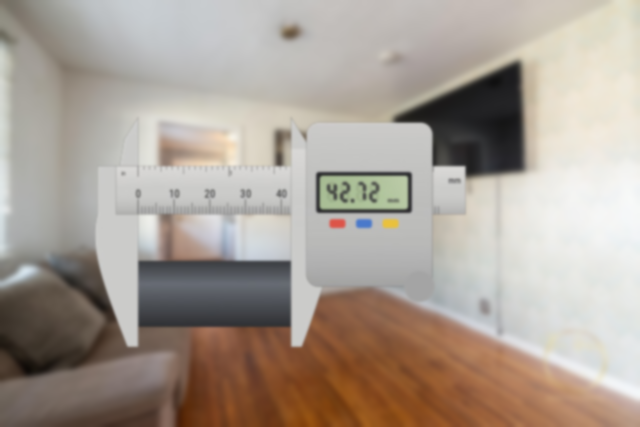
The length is {"value": 42.72, "unit": "mm"}
